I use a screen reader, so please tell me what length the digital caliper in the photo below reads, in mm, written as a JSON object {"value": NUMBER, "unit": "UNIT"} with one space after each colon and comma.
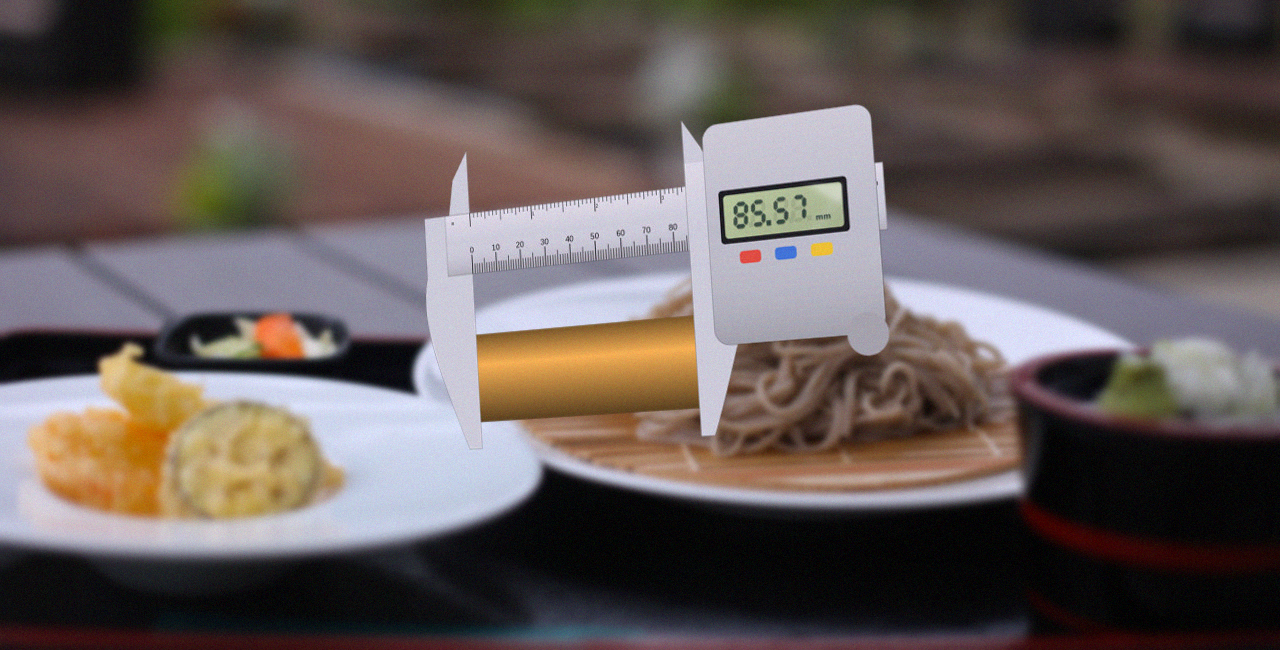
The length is {"value": 85.57, "unit": "mm"}
